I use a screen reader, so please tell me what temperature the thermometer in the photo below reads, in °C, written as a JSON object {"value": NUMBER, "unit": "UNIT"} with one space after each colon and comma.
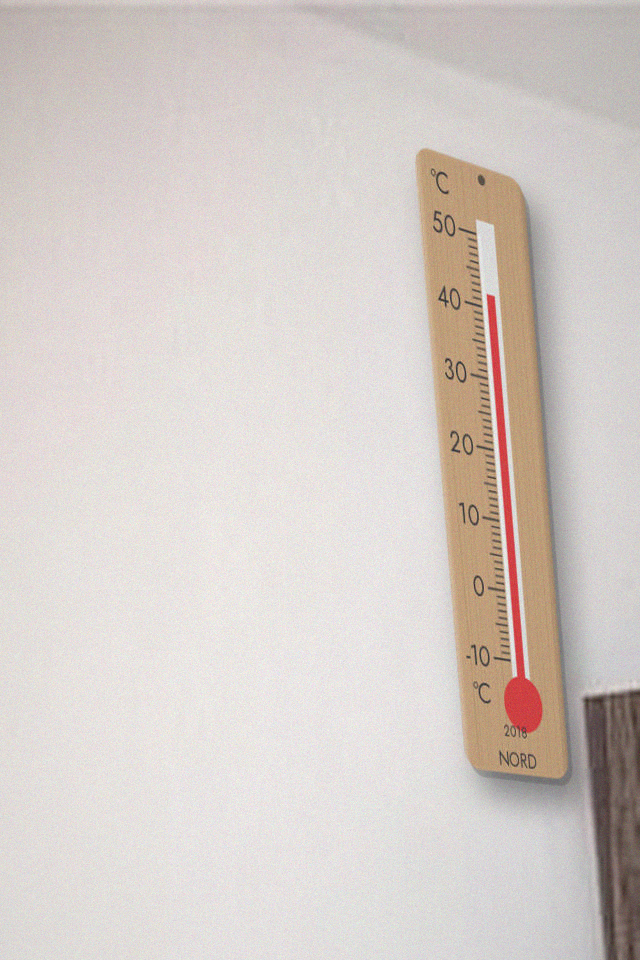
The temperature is {"value": 42, "unit": "°C"}
